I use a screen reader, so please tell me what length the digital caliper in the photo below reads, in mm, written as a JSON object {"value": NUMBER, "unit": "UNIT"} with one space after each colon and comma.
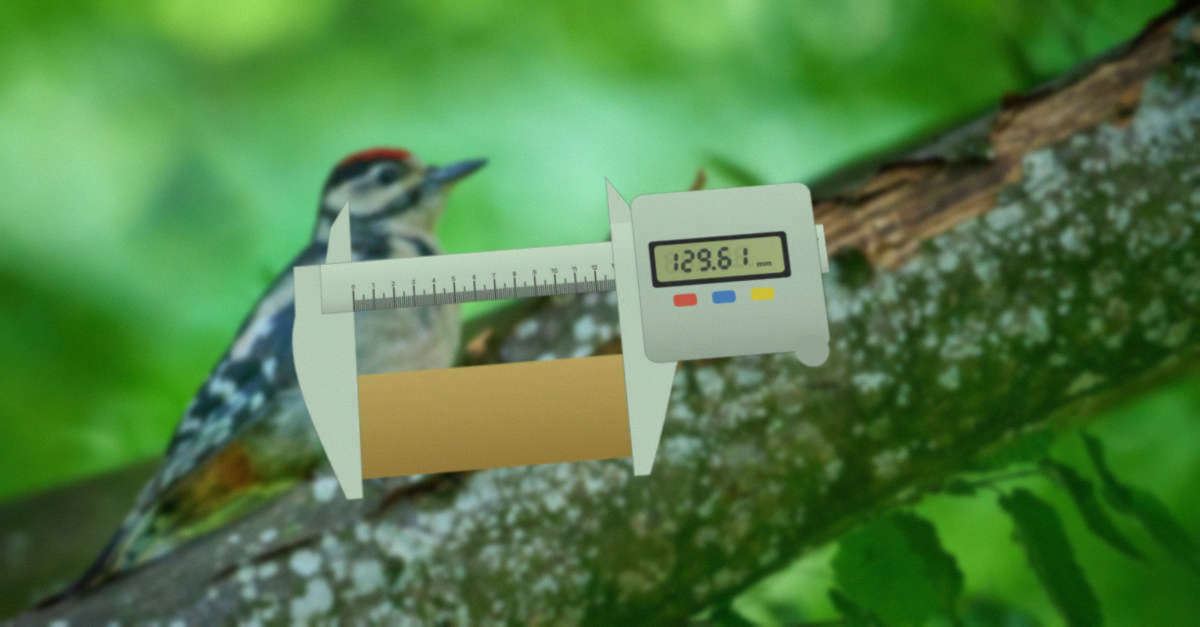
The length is {"value": 129.61, "unit": "mm"}
